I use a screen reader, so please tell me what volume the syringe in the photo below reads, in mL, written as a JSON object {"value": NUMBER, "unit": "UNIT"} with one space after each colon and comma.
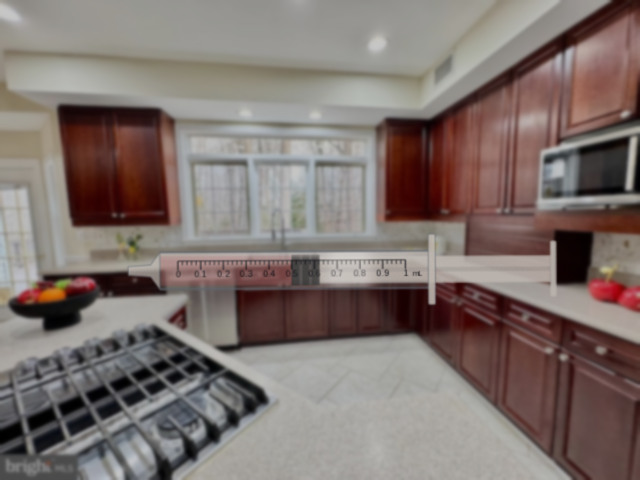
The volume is {"value": 0.5, "unit": "mL"}
